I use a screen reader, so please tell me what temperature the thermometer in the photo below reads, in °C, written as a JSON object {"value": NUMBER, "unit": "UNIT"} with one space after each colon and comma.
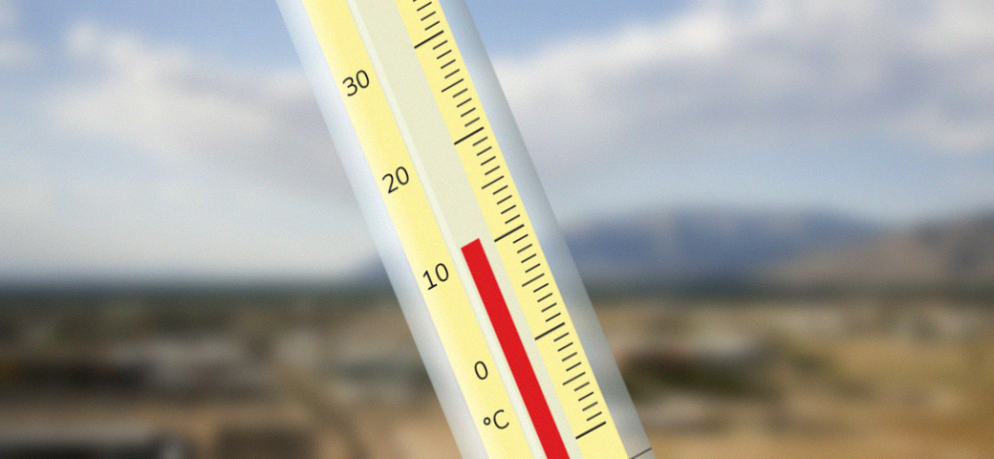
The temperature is {"value": 11, "unit": "°C"}
